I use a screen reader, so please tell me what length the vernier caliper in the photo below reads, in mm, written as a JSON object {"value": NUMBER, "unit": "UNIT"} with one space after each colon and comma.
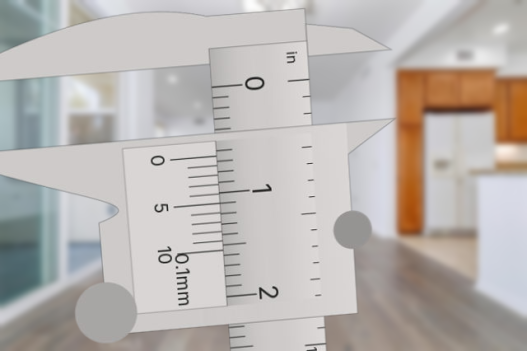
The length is {"value": 6.5, "unit": "mm"}
